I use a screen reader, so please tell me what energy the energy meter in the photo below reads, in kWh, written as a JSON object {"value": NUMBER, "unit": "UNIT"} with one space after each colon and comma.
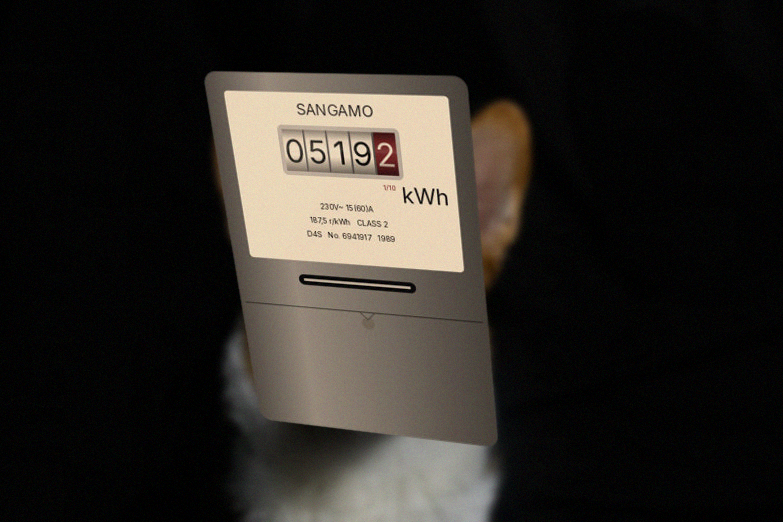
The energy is {"value": 519.2, "unit": "kWh"}
